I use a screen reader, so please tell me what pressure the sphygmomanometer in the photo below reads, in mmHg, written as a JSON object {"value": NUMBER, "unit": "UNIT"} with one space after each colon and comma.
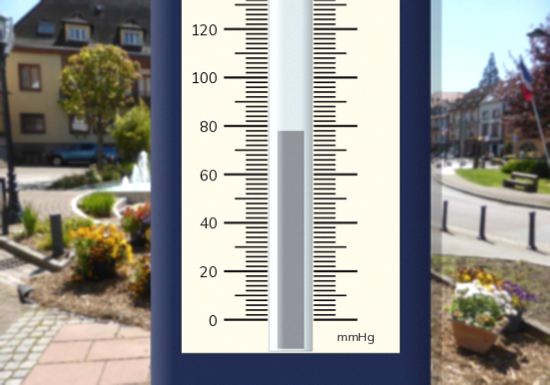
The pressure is {"value": 78, "unit": "mmHg"}
